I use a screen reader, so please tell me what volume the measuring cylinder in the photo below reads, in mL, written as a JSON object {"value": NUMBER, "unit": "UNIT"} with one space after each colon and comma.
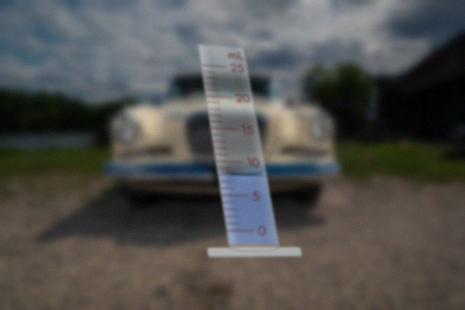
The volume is {"value": 8, "unit": "mL"}
